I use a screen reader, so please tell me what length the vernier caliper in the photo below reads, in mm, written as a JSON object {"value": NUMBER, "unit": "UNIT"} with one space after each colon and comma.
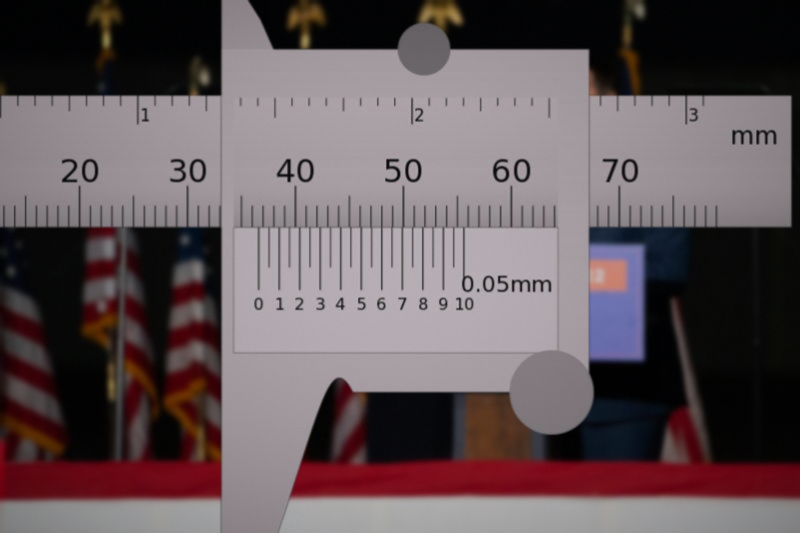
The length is {"value": 36.6, "unit": "mm"}
